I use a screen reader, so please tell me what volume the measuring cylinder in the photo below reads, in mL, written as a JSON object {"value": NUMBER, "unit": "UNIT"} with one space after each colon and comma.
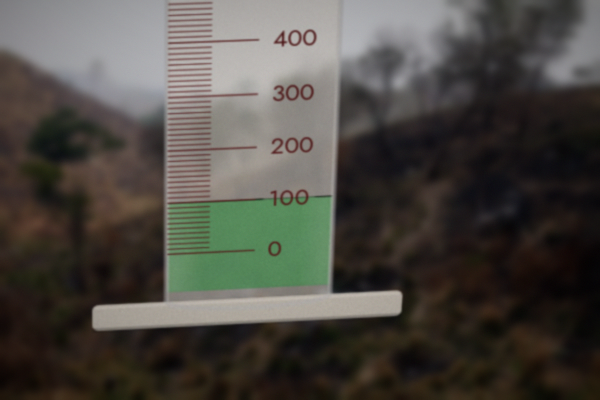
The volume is {"value": 100, "unit": "mL"}
